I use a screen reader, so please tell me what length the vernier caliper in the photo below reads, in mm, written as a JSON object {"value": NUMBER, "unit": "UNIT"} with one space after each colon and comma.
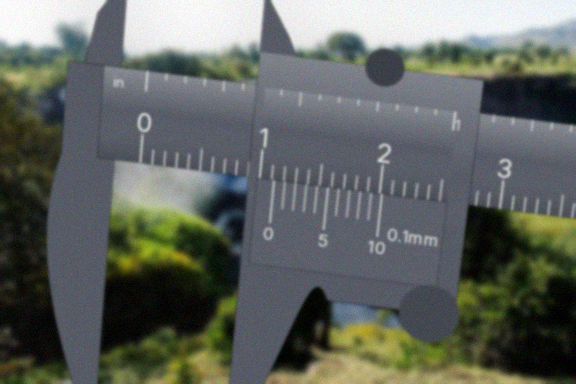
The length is {"value": 11.2, "unit": "mm"}
